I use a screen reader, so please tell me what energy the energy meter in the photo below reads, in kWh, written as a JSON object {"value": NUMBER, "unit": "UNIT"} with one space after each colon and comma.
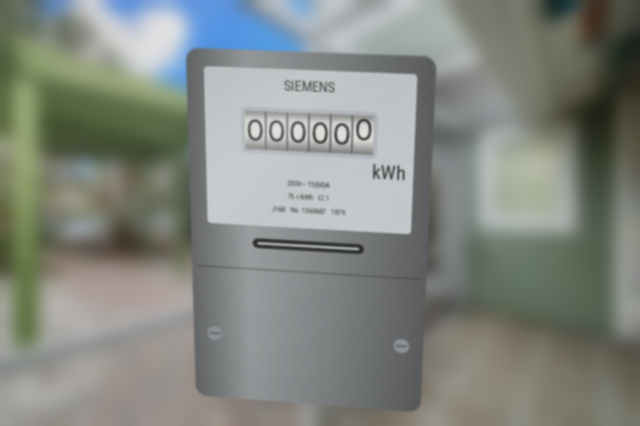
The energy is {"value": 0, "unit": "kWh"}
